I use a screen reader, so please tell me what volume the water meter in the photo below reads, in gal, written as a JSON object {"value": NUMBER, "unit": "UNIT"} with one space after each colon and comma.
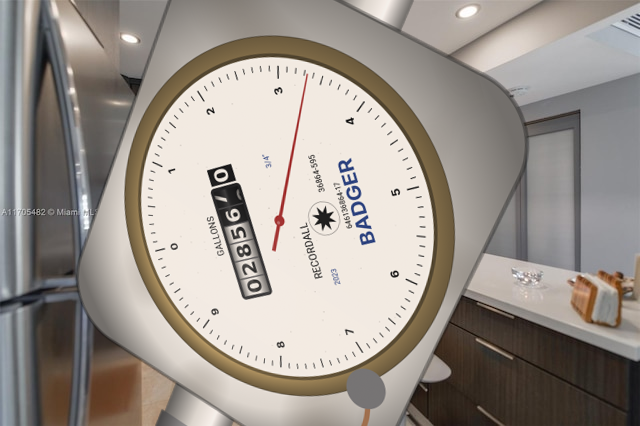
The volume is {"value": 285673.3, "unit": "gal"}
